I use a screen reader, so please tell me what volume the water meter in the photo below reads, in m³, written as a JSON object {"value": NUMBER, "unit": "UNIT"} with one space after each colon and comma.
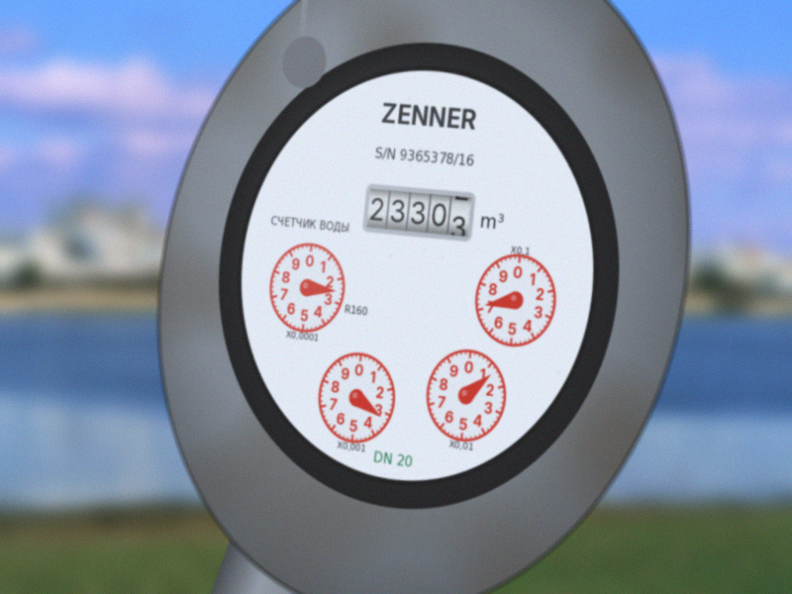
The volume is {"value": 23302.7132, "unit": "m³"}
